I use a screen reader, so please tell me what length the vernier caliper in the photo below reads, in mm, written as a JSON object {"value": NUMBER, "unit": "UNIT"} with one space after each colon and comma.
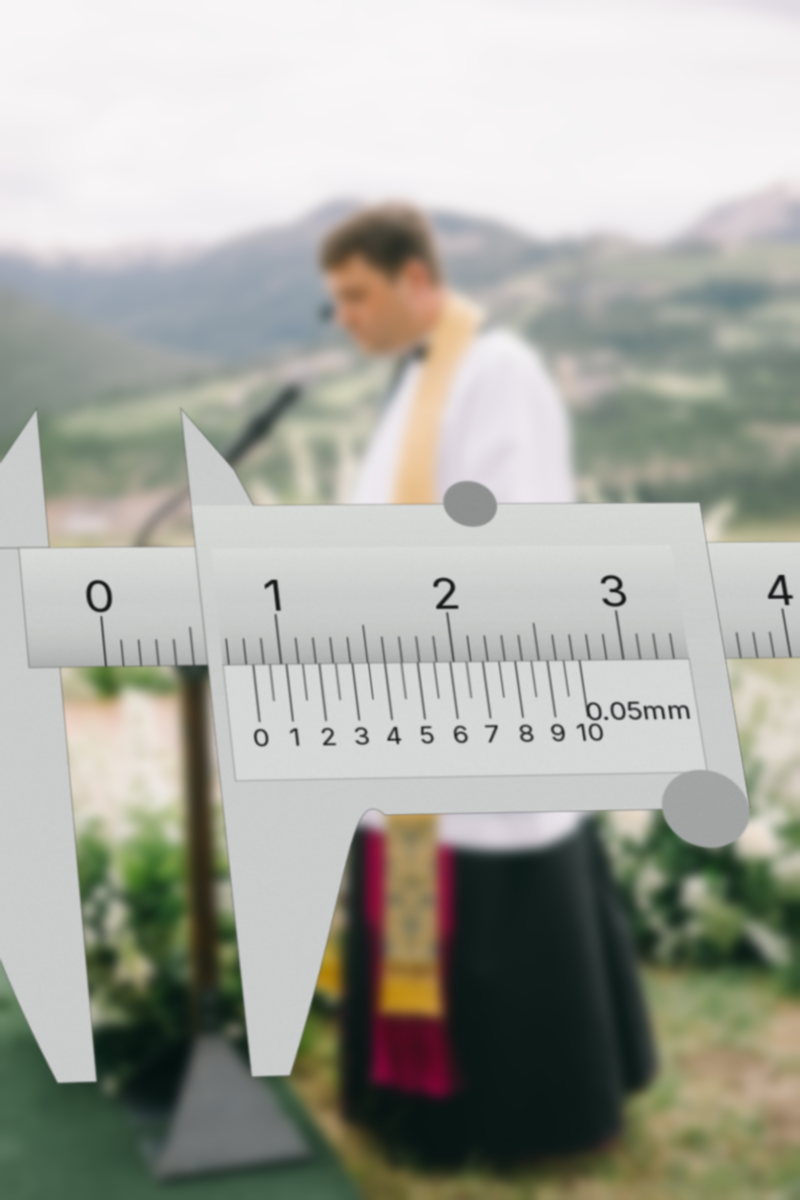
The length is {"value": 8.4, "unit": "mm"}
